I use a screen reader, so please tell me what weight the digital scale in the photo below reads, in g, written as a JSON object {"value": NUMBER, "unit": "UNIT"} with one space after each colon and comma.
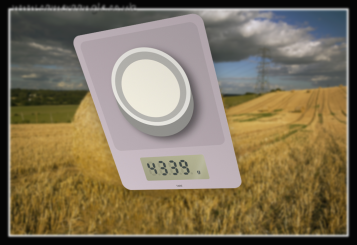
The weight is {"value": 4339, "unit": "g"}
